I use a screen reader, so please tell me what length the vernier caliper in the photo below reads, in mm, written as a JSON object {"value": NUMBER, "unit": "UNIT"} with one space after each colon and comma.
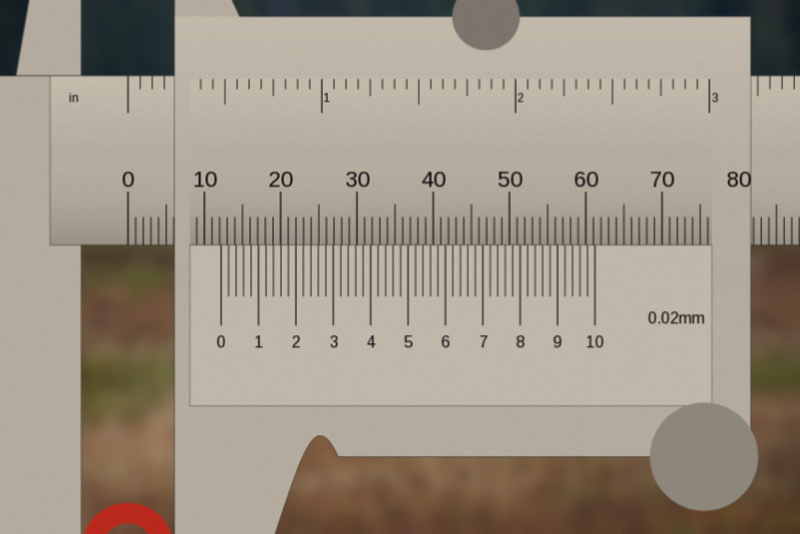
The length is {"value": 12.2, "unit": "mm"}
